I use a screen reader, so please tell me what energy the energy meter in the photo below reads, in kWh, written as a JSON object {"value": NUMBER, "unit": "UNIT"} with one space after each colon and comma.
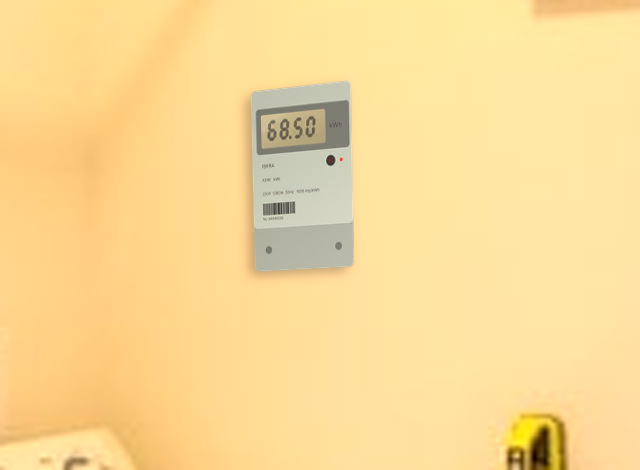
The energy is {"value": 68.50, "unit": "kWh"}
